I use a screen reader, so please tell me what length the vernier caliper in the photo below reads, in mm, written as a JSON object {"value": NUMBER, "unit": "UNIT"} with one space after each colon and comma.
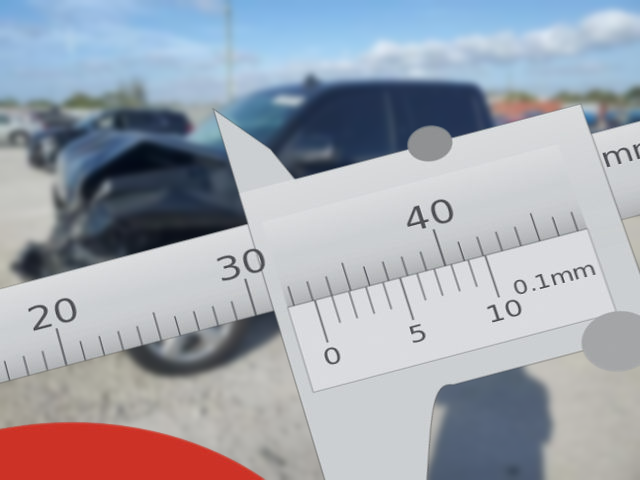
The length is {"value": 33.1, "unit": "mm"}
